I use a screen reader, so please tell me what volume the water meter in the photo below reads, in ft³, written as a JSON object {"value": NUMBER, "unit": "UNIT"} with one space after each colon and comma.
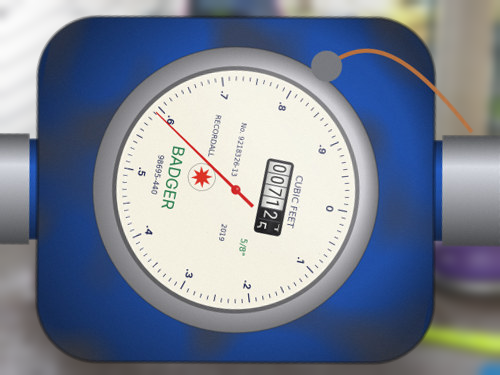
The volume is {"value": 7124.59, "unit": "ft³"}
